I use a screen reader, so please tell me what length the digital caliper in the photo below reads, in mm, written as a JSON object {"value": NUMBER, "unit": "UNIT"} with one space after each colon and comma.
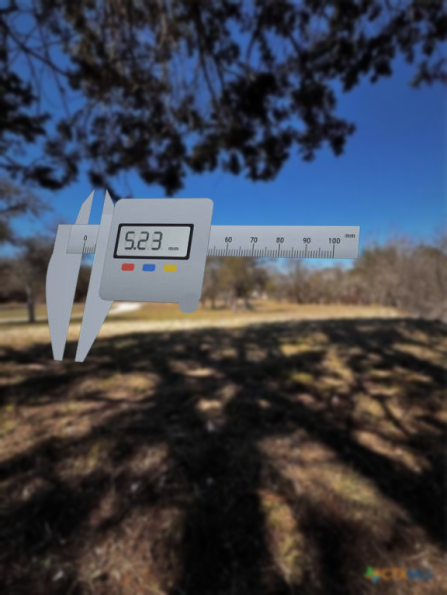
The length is {"value": 5.23, "unit": "mm"}
